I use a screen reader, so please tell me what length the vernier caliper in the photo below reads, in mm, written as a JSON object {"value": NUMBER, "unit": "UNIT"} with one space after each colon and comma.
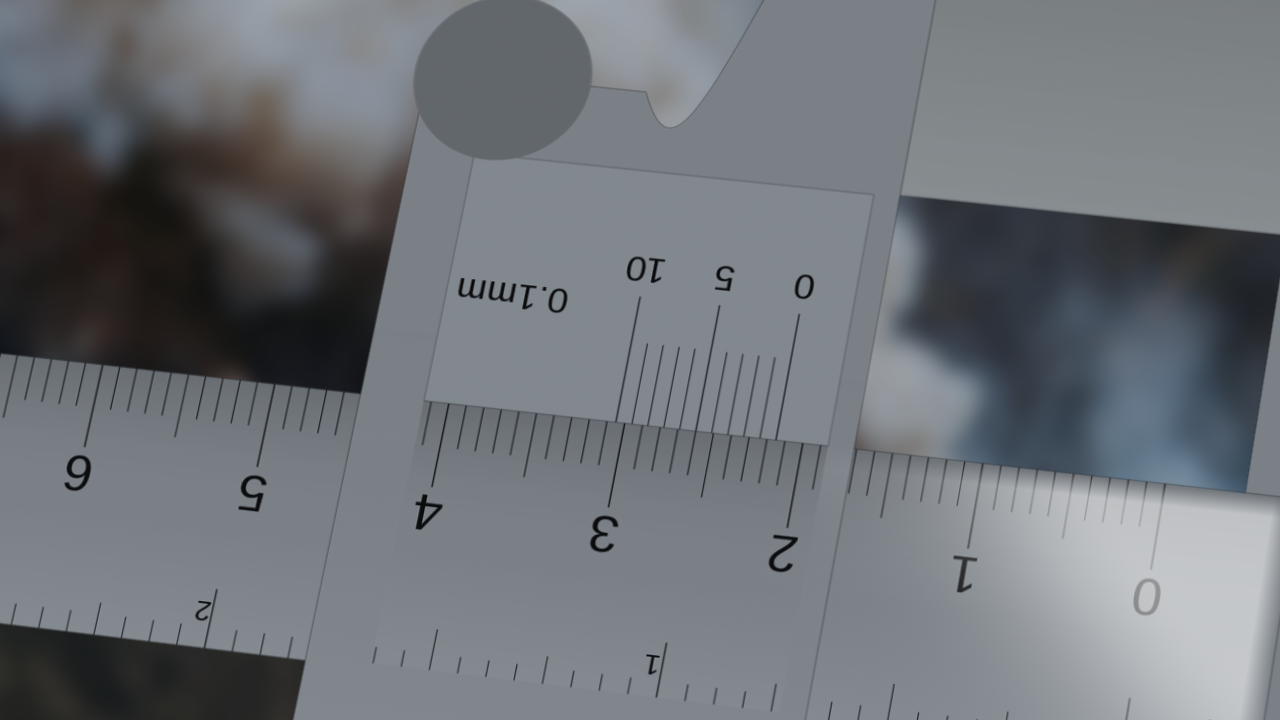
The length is {"value": 21.5, "unit": "mm"}
